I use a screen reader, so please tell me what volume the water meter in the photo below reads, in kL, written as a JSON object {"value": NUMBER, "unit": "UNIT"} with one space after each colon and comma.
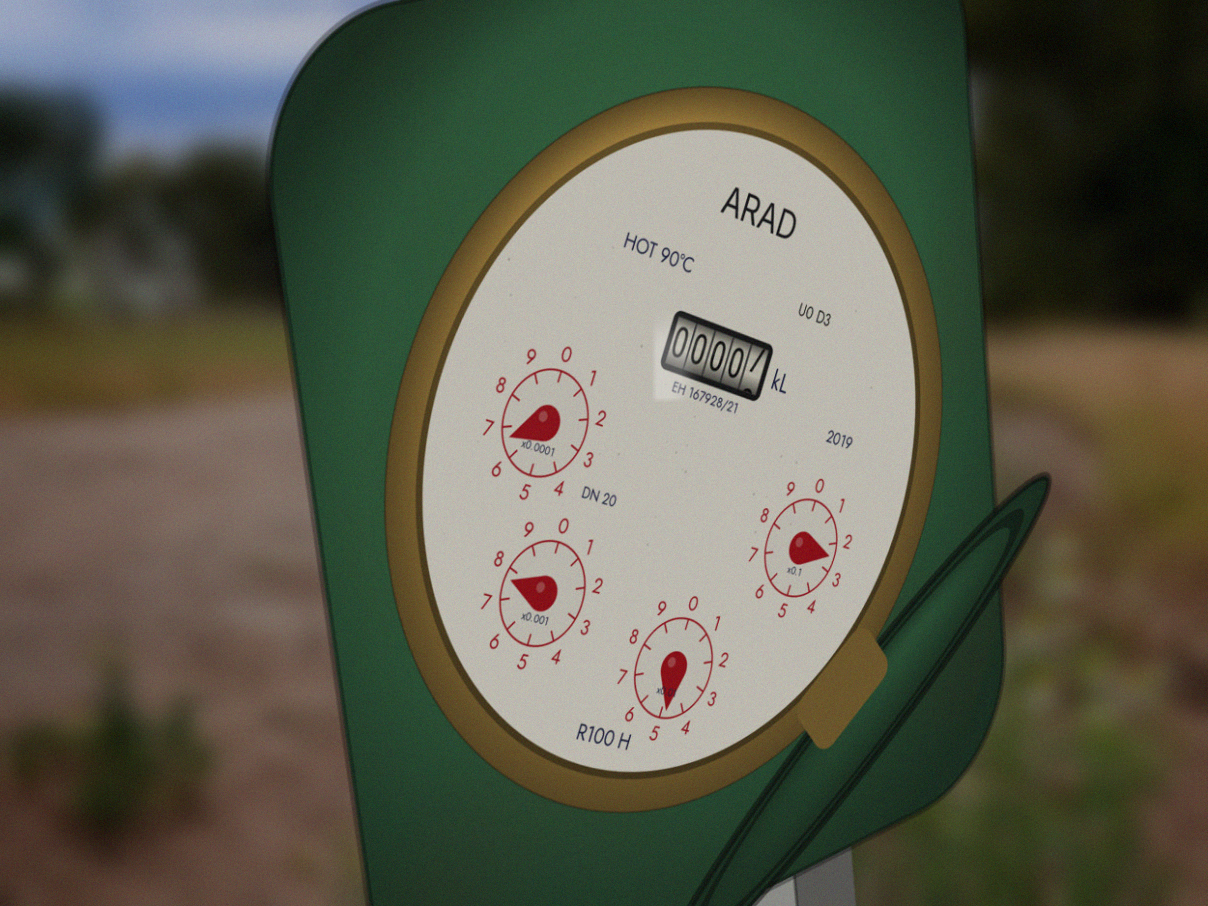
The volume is {"value": 7.2476, "unit": "kL"}
